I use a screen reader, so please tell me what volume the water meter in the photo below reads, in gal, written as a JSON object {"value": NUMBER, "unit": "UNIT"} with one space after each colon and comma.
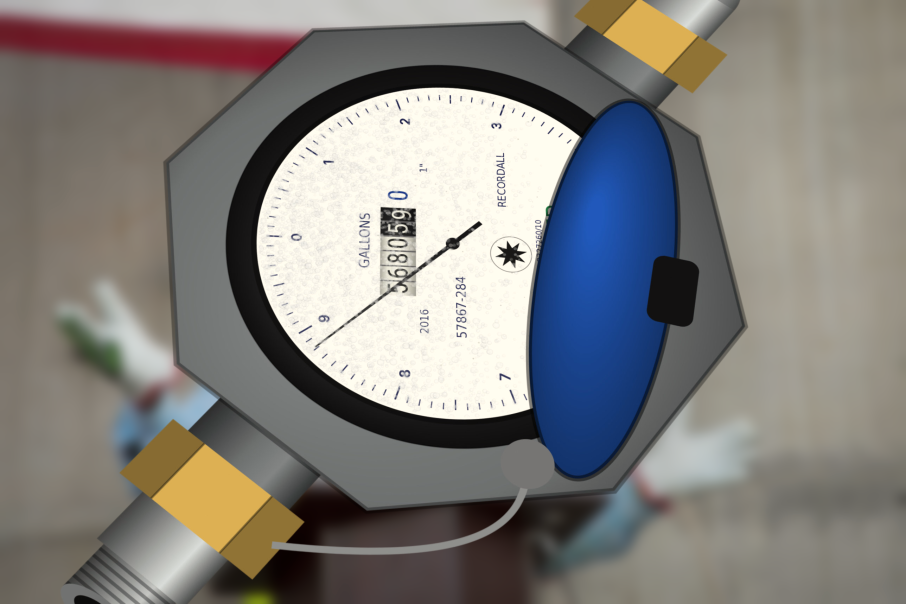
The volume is {"value": 5680588.8, "unit": "gal"}
